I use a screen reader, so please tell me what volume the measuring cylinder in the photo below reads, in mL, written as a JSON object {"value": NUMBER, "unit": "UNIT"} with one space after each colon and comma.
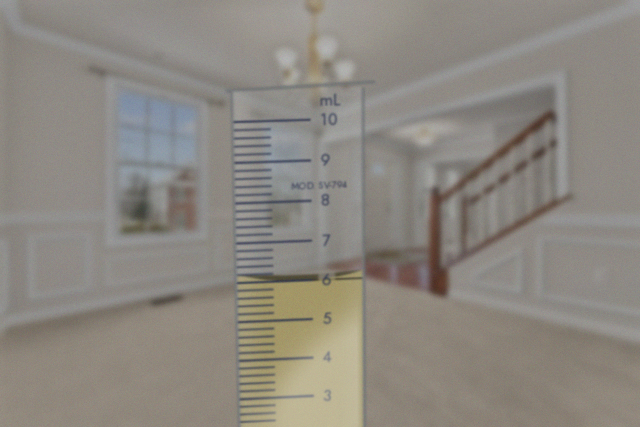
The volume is {"value": 6, "unit": "mL"}
